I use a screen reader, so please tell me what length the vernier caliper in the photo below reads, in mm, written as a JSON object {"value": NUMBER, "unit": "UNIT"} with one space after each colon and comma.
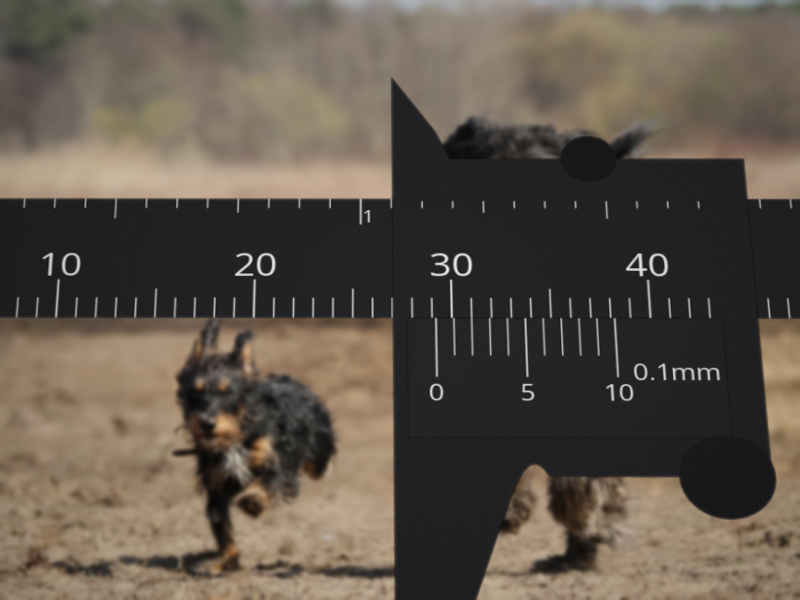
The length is {"value": 29.2, "unit": "mm"}
